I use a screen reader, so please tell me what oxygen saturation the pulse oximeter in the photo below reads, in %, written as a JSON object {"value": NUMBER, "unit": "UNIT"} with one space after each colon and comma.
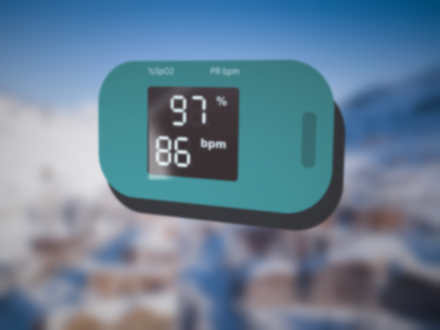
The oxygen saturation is {"value": 97, "unit": "%"}
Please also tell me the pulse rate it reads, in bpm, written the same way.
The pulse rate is {"value": 86, "unit": "bpm"}
